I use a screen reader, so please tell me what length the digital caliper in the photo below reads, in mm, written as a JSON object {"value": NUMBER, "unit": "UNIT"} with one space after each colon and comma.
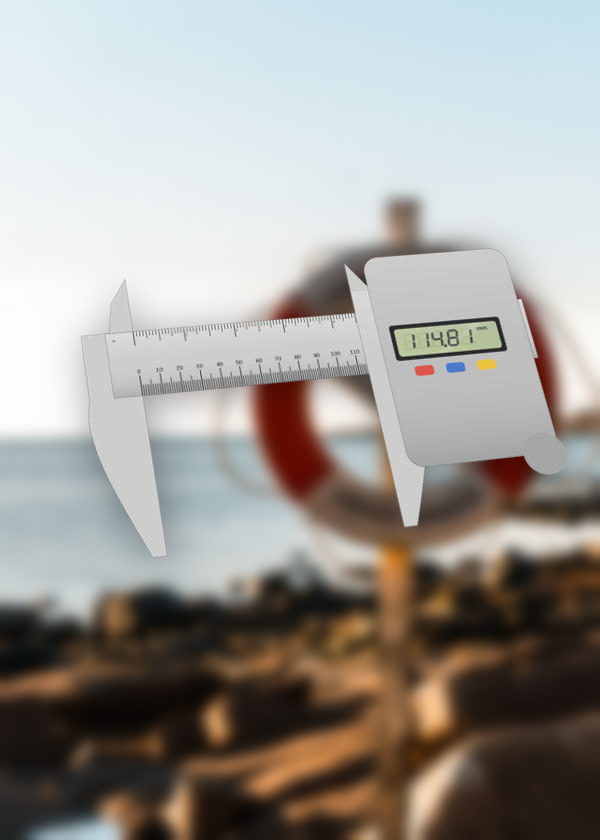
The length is {"value": 114.81, "unit": "mm"}
